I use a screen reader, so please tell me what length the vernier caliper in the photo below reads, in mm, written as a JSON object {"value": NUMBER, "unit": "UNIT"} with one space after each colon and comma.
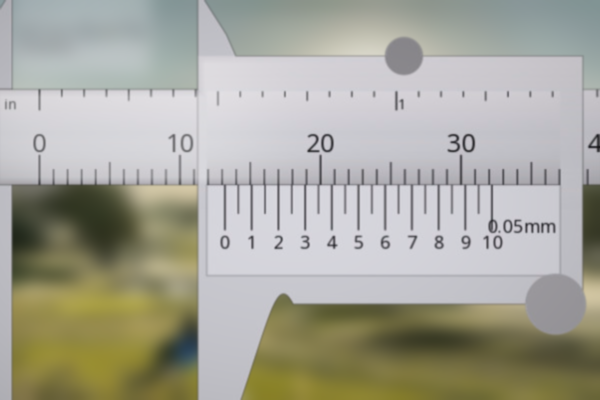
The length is {"value": 13.2, "unit": "mm"}
